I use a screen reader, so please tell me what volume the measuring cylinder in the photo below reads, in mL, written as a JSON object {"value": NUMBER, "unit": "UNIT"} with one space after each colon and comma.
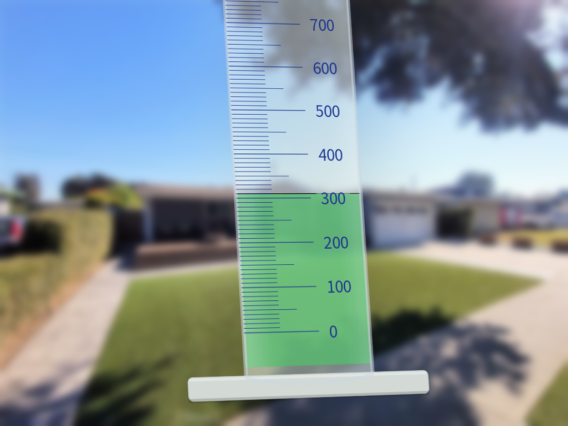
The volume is {"value": 310, "unit": "mL"}
